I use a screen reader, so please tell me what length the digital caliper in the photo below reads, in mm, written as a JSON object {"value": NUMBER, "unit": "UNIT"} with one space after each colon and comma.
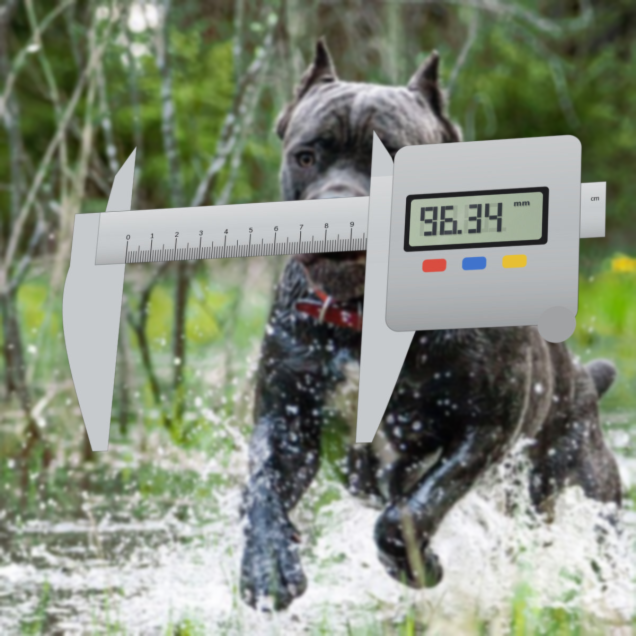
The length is {"value": 96.34, "unit": "mm"}
